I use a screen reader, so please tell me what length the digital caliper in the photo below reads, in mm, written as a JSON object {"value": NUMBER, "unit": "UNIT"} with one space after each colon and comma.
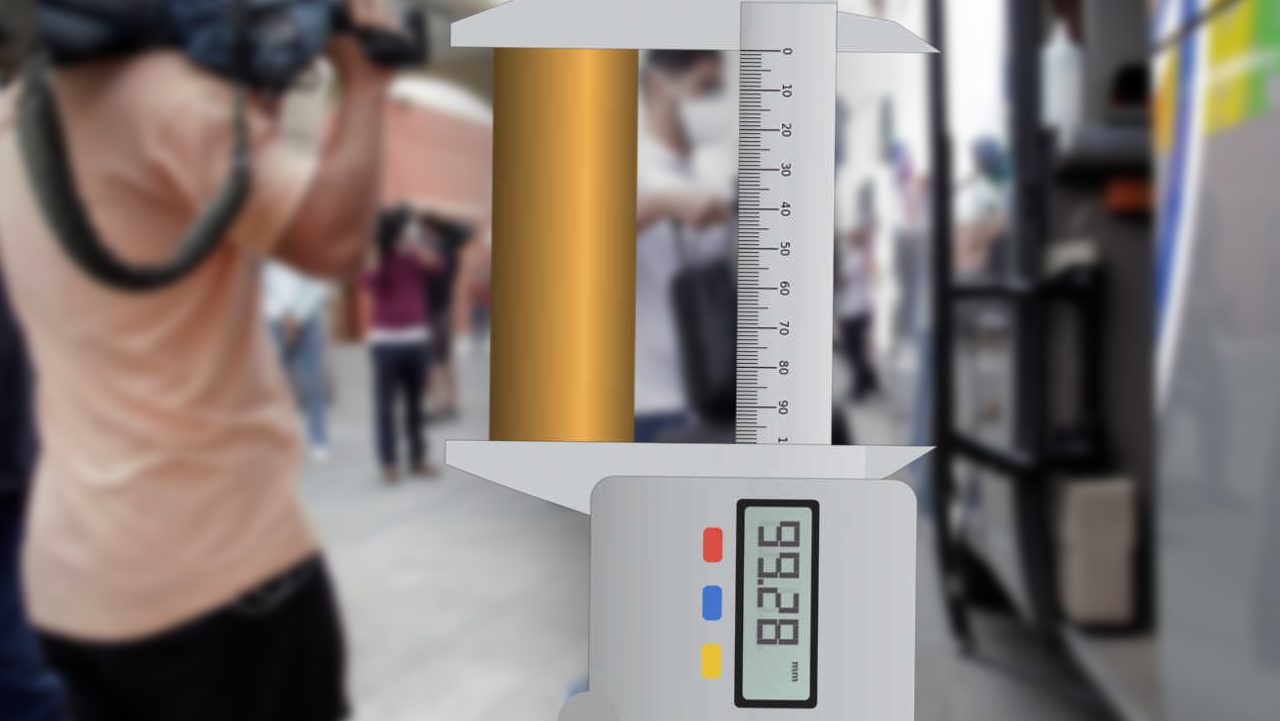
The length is {"value": 99.28, "unit": "mm"}
